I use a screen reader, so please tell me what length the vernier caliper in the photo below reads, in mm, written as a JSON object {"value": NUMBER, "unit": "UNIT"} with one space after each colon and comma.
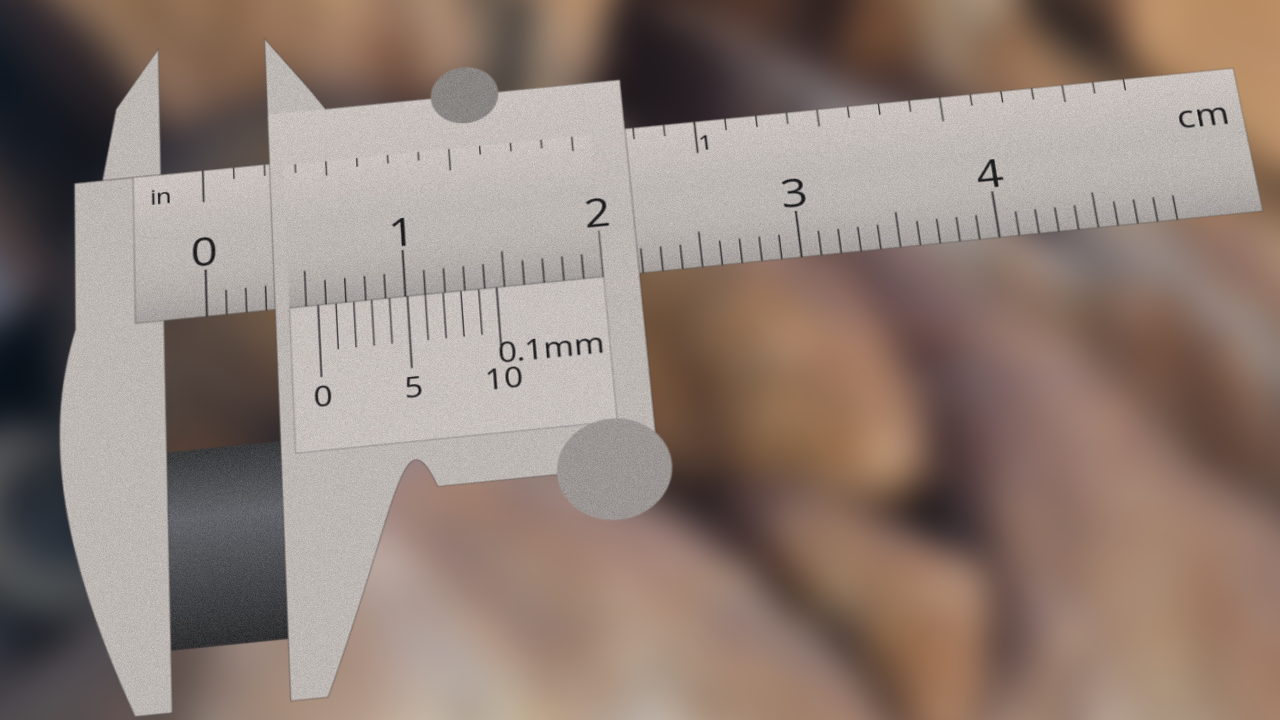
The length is {"value": 5.6, "unit": "mm"}
